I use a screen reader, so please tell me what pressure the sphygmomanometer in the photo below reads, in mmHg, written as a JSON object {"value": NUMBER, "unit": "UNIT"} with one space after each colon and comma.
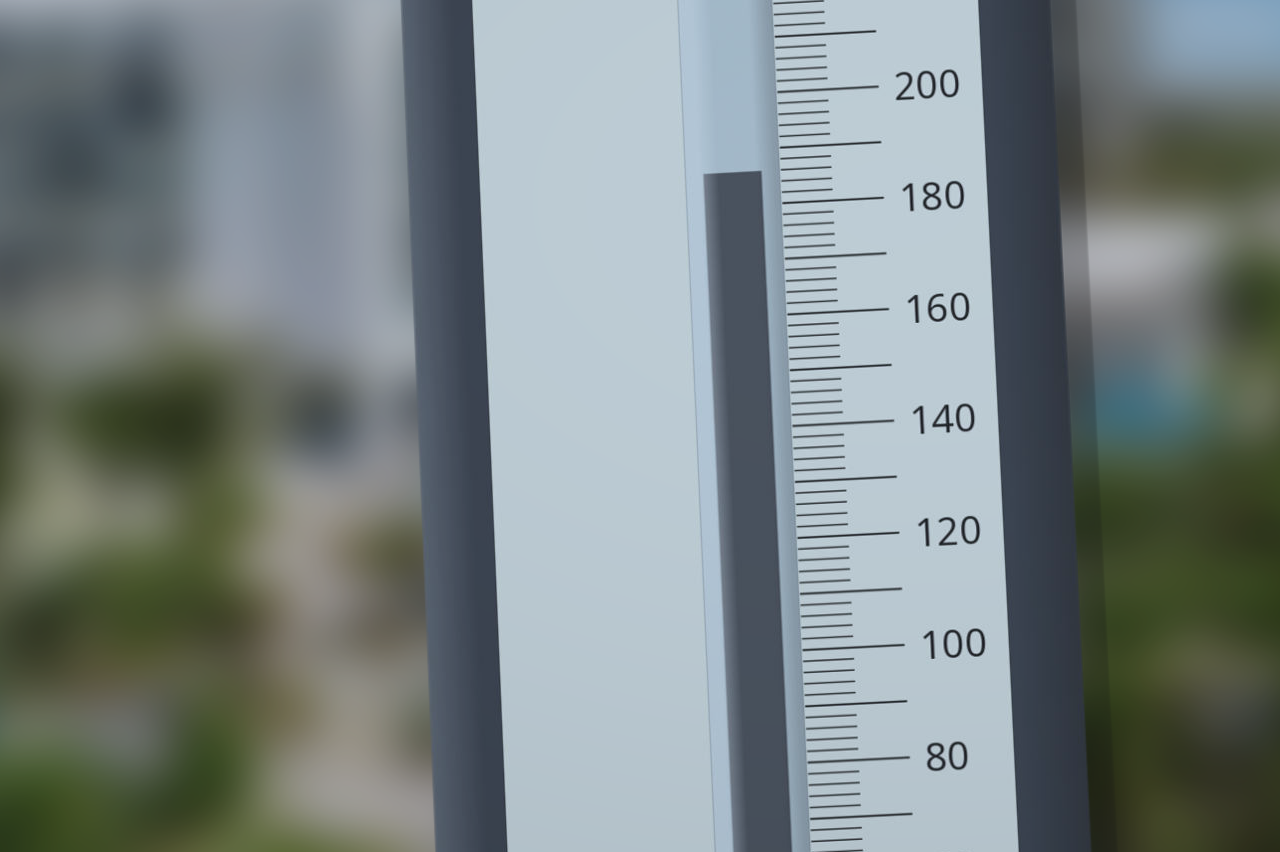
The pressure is {"value": 186, "unit": "mmHg"}
